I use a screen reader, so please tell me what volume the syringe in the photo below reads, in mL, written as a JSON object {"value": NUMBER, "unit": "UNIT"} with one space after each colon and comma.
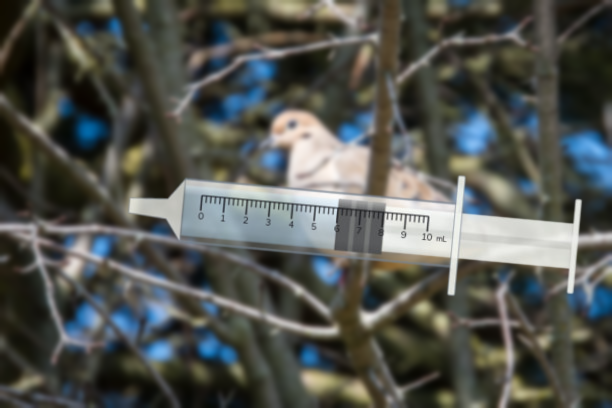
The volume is {"value": 6, "unit": "mL"}
